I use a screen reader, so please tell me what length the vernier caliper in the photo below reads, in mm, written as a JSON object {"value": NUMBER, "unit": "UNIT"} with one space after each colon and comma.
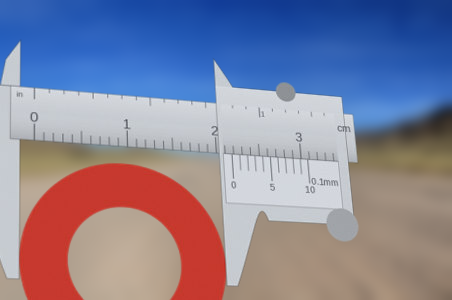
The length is {"value": 21.8, "unit": "mm"}
